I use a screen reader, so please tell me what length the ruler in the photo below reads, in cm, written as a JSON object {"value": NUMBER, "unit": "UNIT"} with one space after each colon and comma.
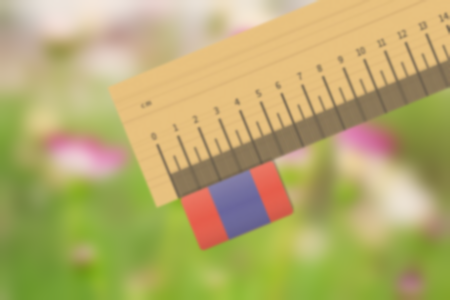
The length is {"value": 4.5, "unit": "cm"}
